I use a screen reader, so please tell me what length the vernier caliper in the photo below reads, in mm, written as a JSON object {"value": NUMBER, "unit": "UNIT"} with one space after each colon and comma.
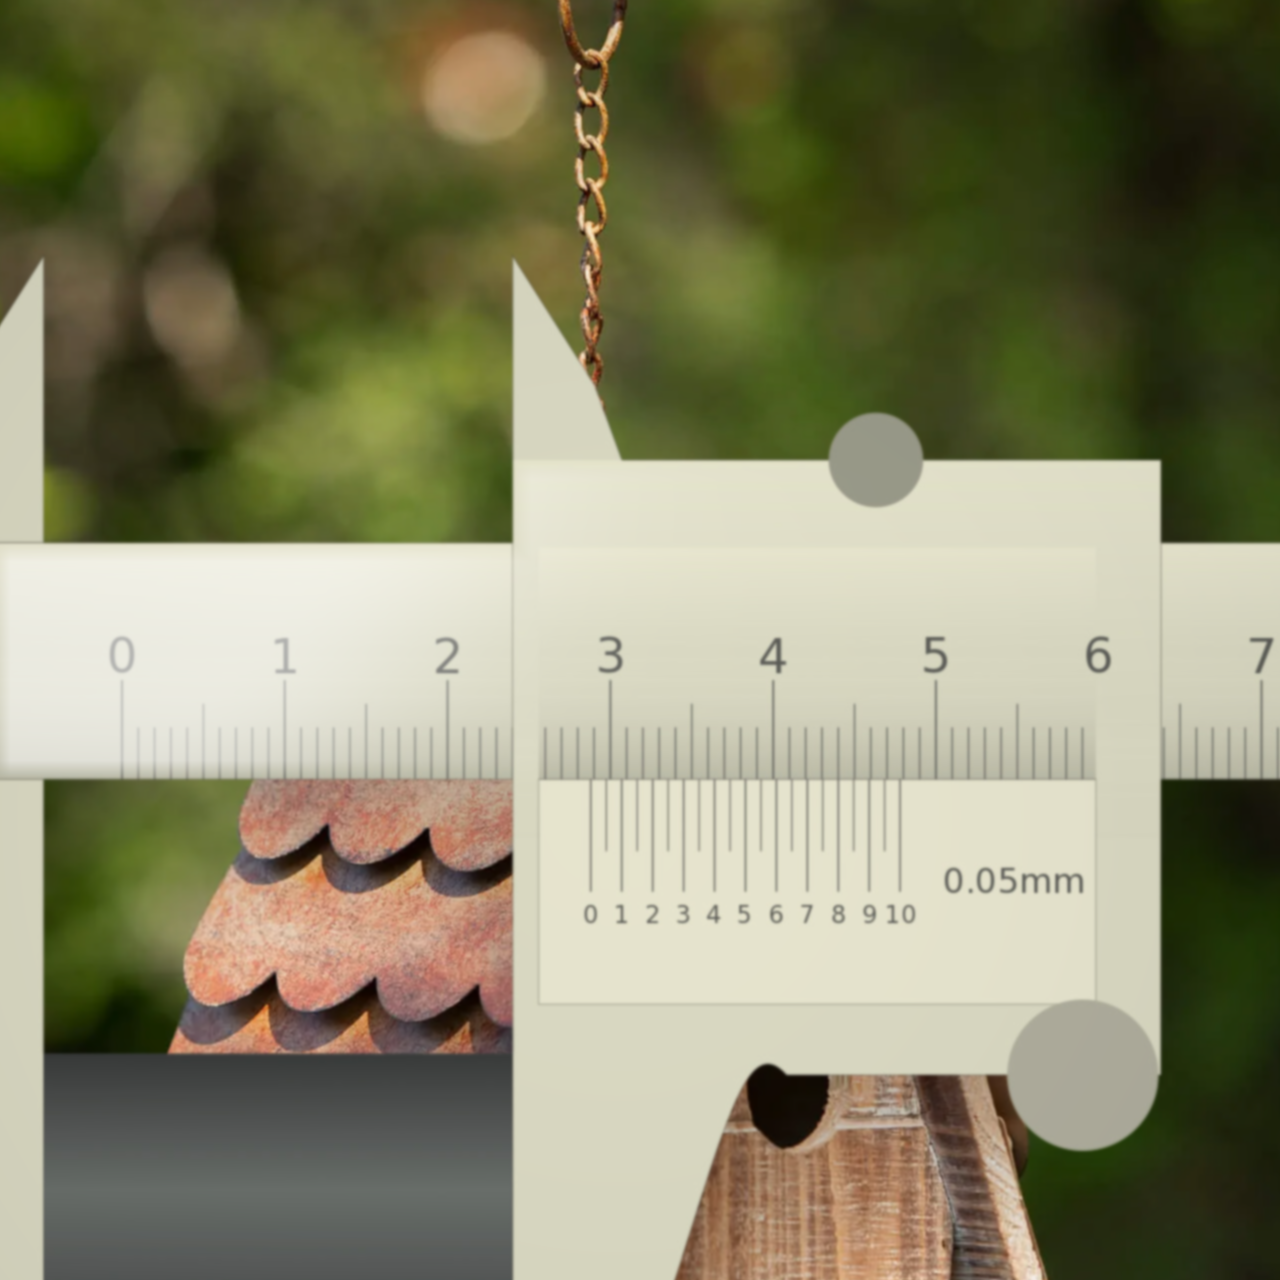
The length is {"value": 28.8, "unit": "mm"}
